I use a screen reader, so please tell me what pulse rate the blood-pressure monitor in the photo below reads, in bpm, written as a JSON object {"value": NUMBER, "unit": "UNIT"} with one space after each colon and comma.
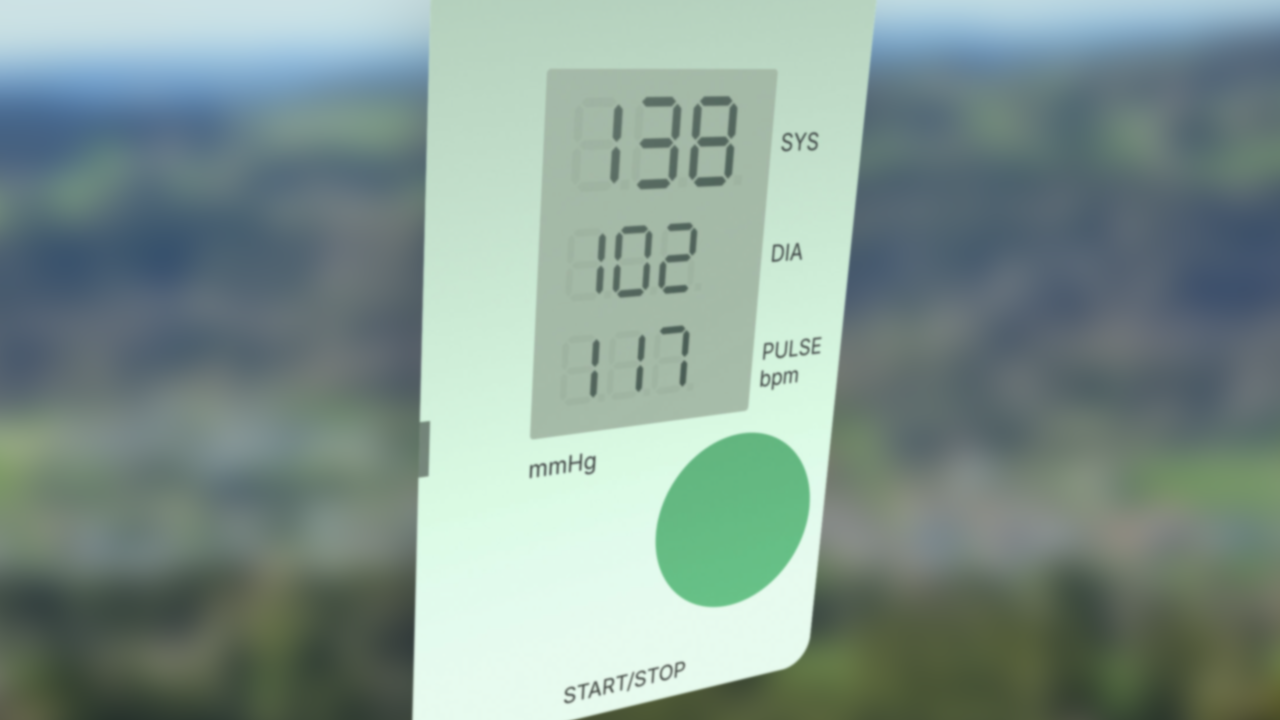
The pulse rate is {"value": 117, "unit": "bpm"}
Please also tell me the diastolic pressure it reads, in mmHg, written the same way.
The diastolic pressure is {"value": 102, "unit": "mmHg"}
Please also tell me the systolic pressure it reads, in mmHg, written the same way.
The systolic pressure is {"value": 138, "unit": "mmHg"}
